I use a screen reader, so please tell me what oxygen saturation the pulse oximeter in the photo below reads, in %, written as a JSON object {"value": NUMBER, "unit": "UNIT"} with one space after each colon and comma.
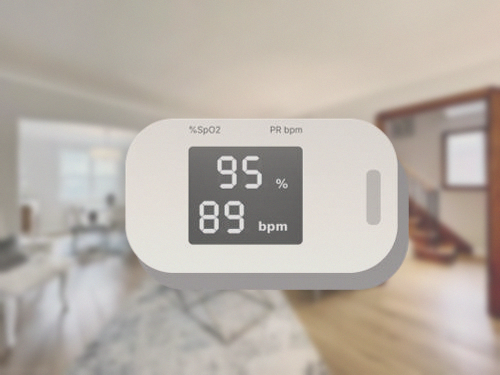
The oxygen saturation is {"value": 95, "unit": "%"}
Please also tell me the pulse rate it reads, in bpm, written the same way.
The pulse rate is {"value": 89, "unit": "bpm"}
